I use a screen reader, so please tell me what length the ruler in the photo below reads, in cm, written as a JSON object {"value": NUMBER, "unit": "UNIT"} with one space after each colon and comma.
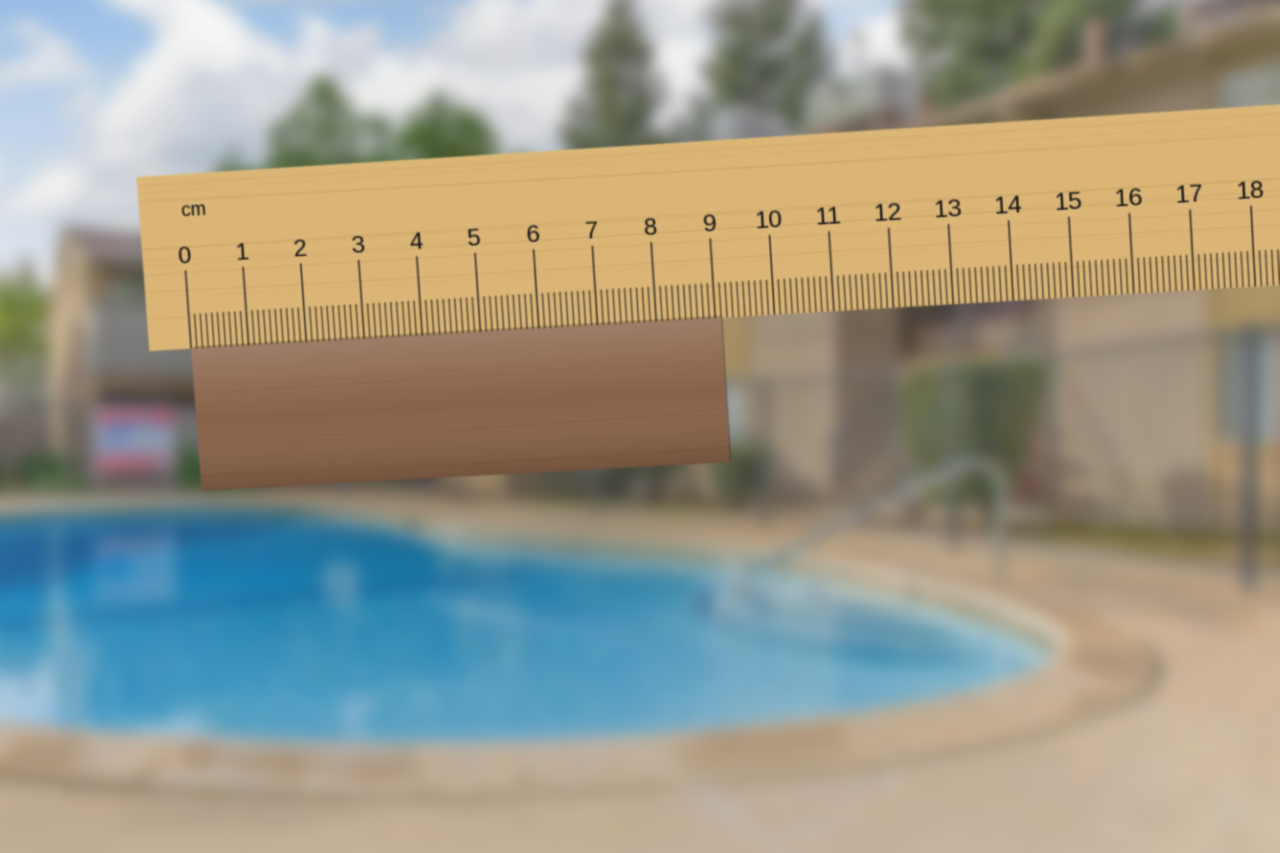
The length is {"value": 9.1, "unit": "cm"}
